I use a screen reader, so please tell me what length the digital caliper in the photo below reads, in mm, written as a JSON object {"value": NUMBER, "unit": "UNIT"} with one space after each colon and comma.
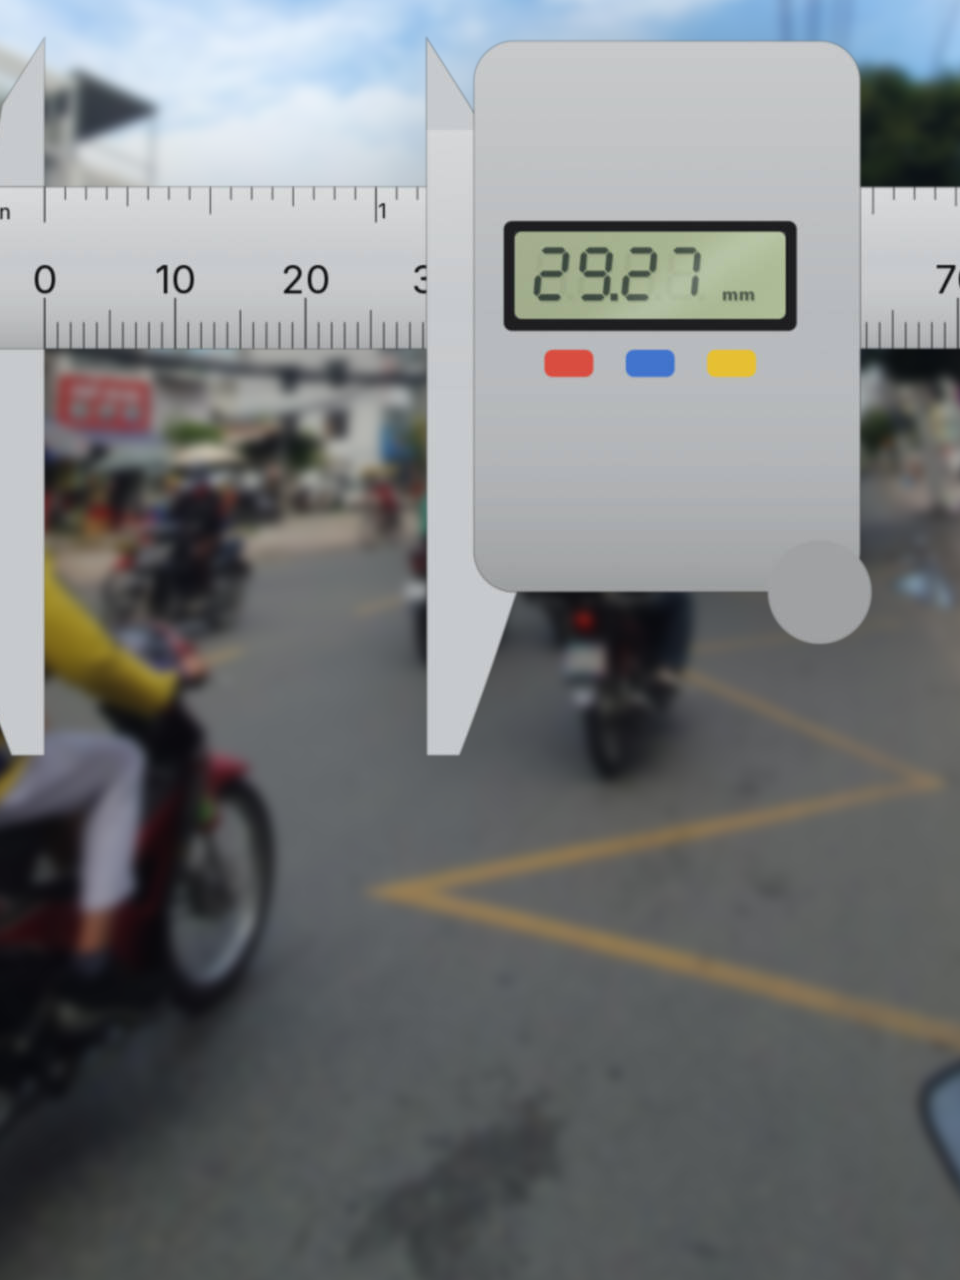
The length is {"value": 29.27, "unit": "mm"}
